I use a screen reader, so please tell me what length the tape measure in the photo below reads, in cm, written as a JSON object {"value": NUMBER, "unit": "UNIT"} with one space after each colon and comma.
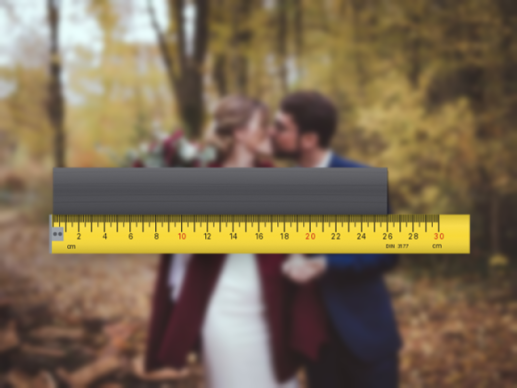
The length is {"value": 26, "unit": "cm"}
